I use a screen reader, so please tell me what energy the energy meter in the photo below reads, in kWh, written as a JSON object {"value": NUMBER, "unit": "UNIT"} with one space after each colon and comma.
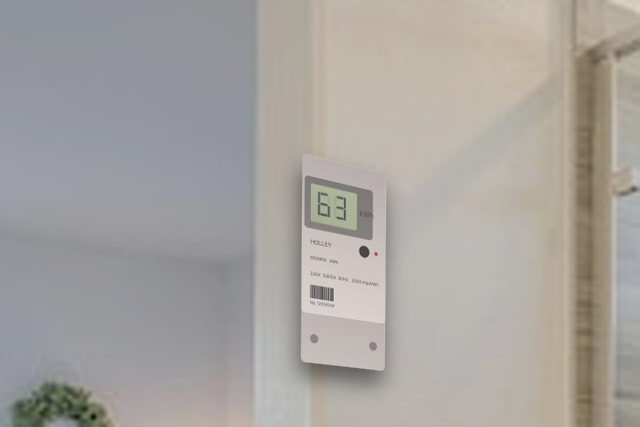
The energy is {"value": 63, "unit": "kWh"}
